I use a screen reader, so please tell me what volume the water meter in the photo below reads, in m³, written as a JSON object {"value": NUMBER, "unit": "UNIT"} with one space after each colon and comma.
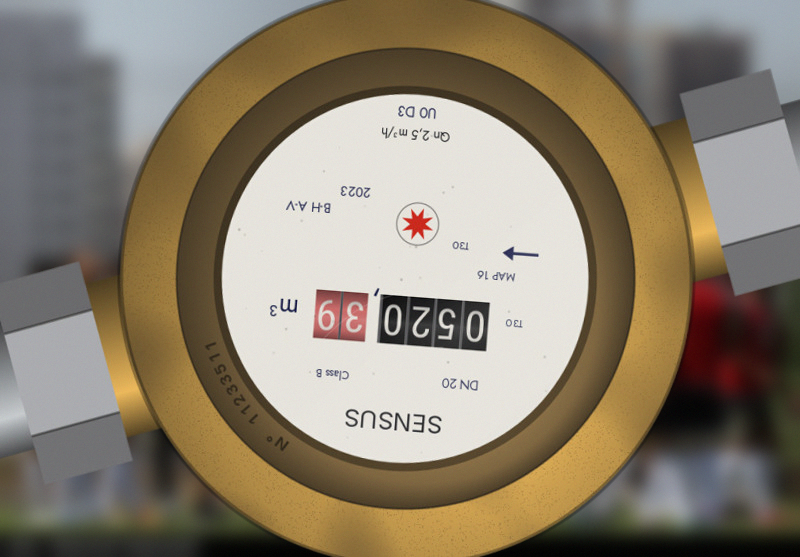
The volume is {"value": 520.39, "unit": "m³"}
